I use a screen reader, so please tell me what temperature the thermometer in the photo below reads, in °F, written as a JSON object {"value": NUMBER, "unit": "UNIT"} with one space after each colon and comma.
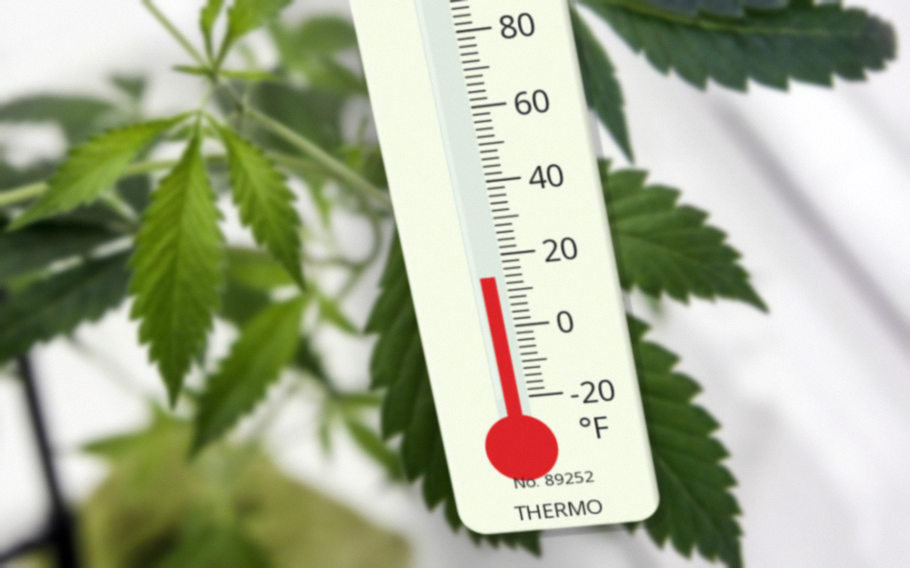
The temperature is {"value": 14, "unit": "°F"}
